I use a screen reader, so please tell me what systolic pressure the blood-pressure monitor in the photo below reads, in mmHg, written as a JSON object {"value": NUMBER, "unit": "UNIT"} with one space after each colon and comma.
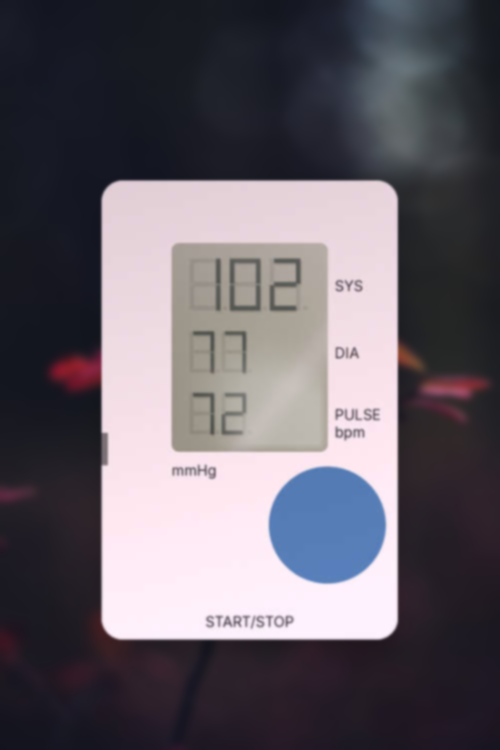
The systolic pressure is {"value": 102, "unit": "mmHg"}
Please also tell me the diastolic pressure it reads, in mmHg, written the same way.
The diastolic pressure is {"value": 77, "unit": "mmHg"}
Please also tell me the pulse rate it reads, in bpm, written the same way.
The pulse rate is {"value": 72, "unit": "bpm"}
